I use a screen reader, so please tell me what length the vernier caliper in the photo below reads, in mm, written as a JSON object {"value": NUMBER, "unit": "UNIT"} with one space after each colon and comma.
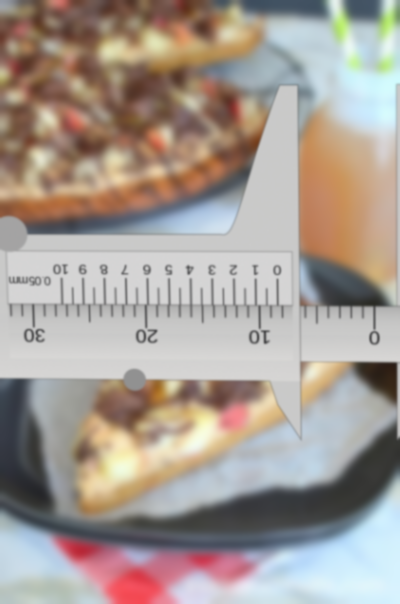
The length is {"value": 8.4, "unit": "mm"}
